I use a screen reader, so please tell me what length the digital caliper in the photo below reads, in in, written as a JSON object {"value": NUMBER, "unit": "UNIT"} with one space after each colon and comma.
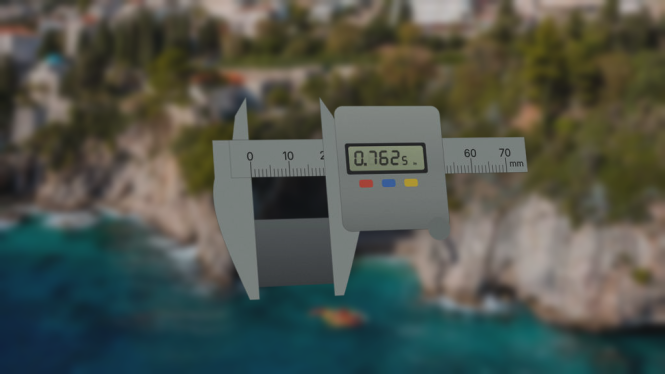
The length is {"value": 0.7625, "unit": "in"}
